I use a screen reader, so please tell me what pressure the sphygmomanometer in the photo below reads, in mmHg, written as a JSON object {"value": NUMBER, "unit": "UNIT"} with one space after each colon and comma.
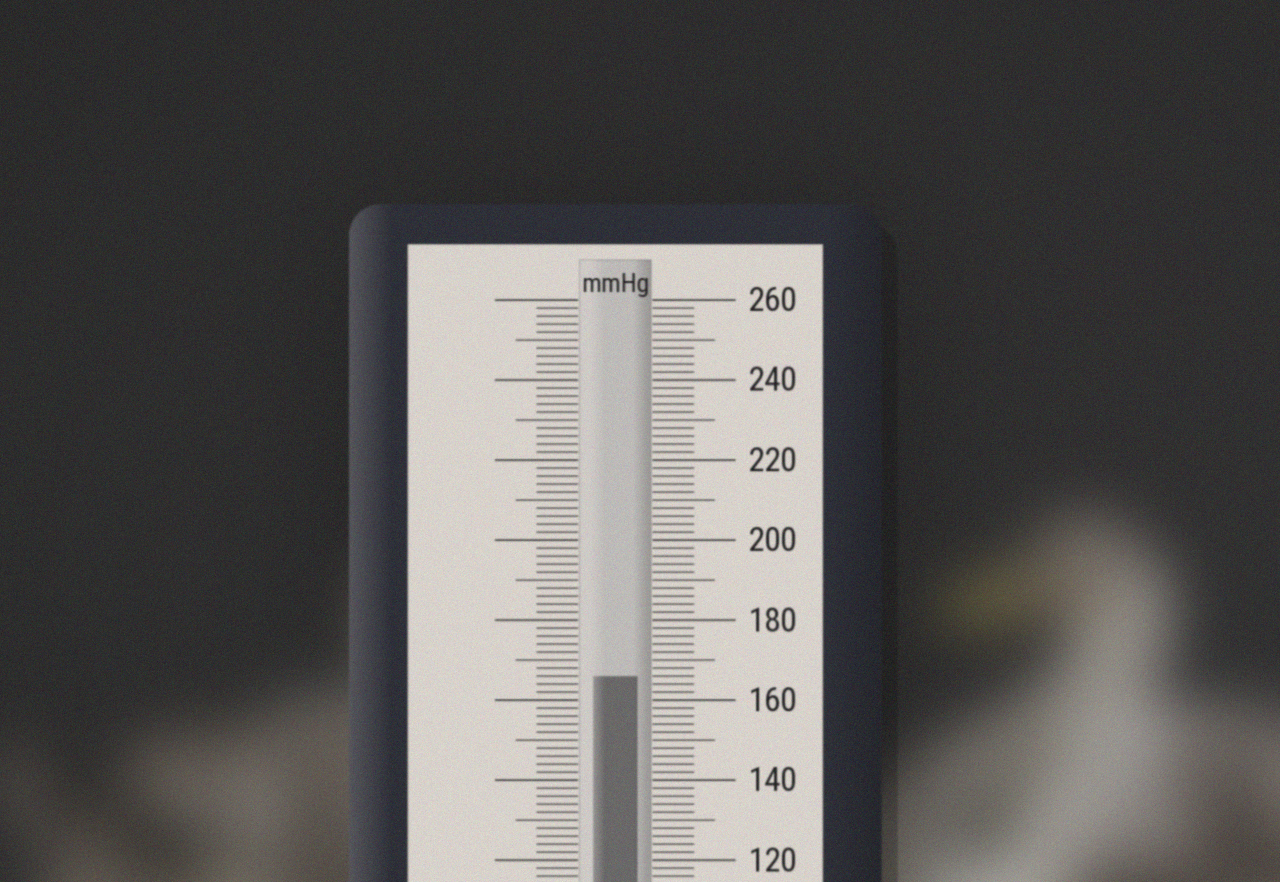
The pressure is {"value": 166, "unit": "mmHg"}
